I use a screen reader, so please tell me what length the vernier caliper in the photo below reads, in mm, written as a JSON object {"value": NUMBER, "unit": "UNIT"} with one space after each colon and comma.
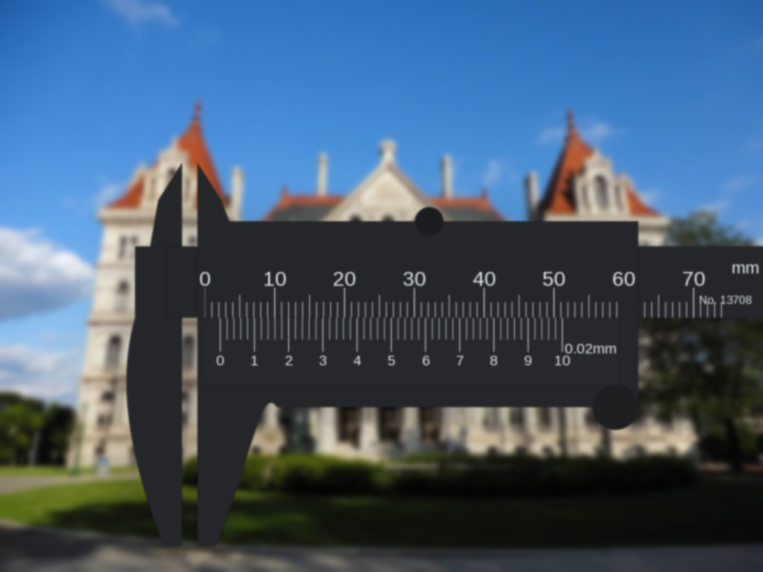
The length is {"value": 2.2, "unit": "mm"}
